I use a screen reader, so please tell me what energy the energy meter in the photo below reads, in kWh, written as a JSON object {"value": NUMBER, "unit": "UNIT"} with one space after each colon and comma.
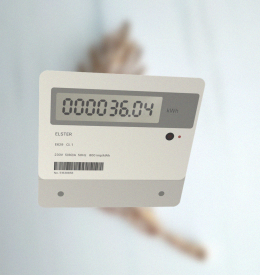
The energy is {"value": 36.04, "unit": "kWh"}
